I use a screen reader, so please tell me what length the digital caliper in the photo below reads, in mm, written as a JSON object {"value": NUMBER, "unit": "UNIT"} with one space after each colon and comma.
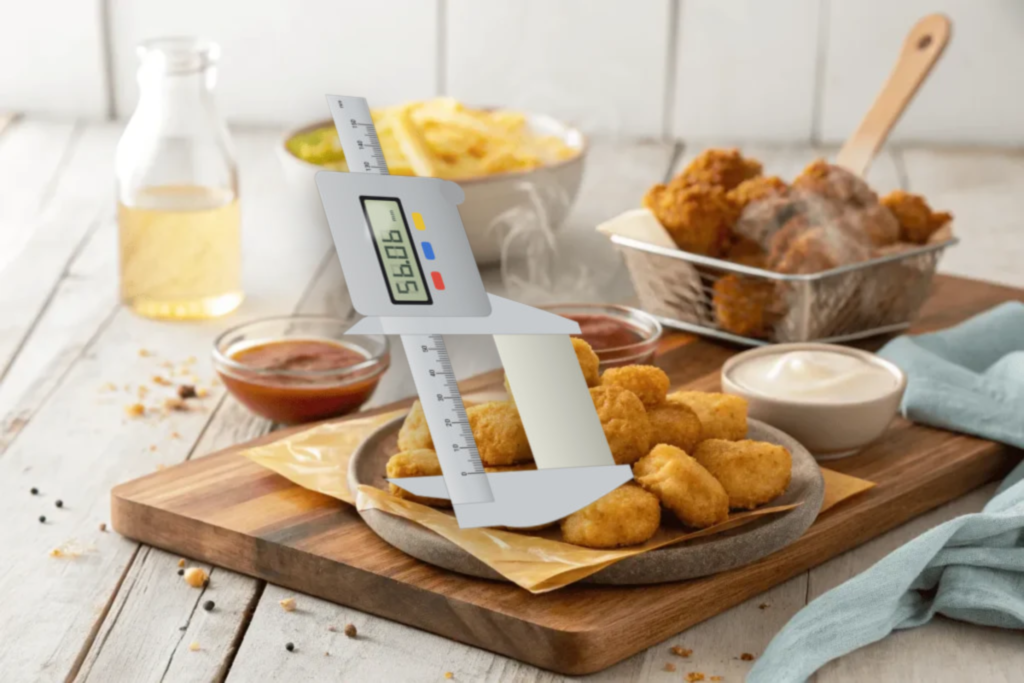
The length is {"value": 56.06, "unit": "mm"}
